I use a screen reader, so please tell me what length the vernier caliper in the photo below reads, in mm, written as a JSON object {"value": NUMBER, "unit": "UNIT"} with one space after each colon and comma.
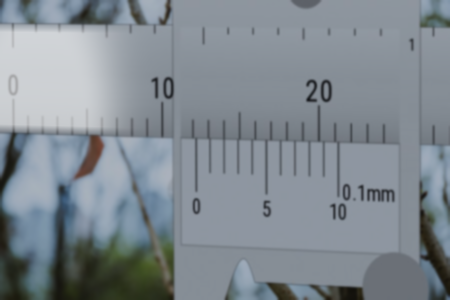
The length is {"value": 12.2, "unit": "mm"}
